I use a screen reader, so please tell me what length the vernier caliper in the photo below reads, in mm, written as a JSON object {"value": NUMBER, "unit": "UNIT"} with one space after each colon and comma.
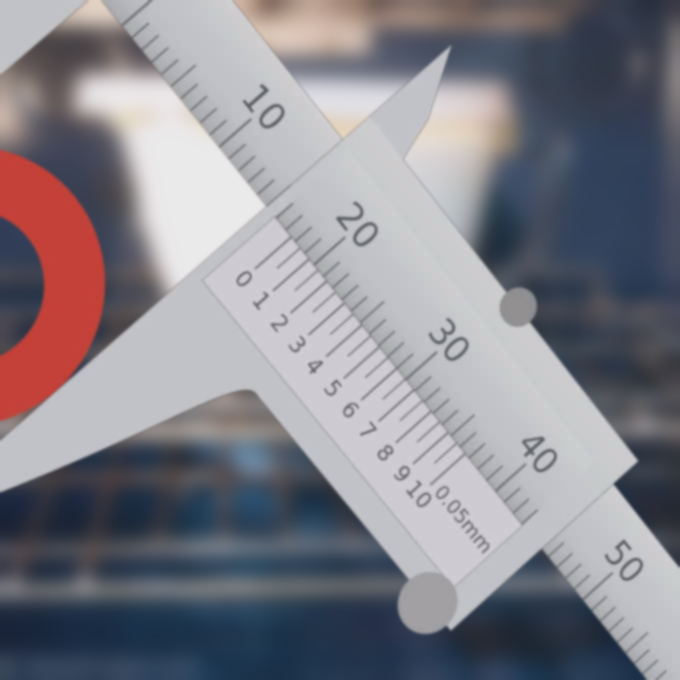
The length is {"value": 17.6, "unit": "mm"}
